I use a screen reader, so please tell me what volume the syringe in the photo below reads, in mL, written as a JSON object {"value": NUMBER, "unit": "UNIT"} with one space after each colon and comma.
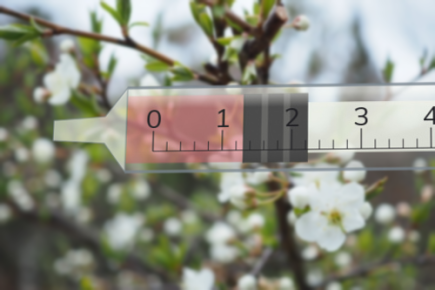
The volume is {"value": 1.3, "unit": "mL"}
